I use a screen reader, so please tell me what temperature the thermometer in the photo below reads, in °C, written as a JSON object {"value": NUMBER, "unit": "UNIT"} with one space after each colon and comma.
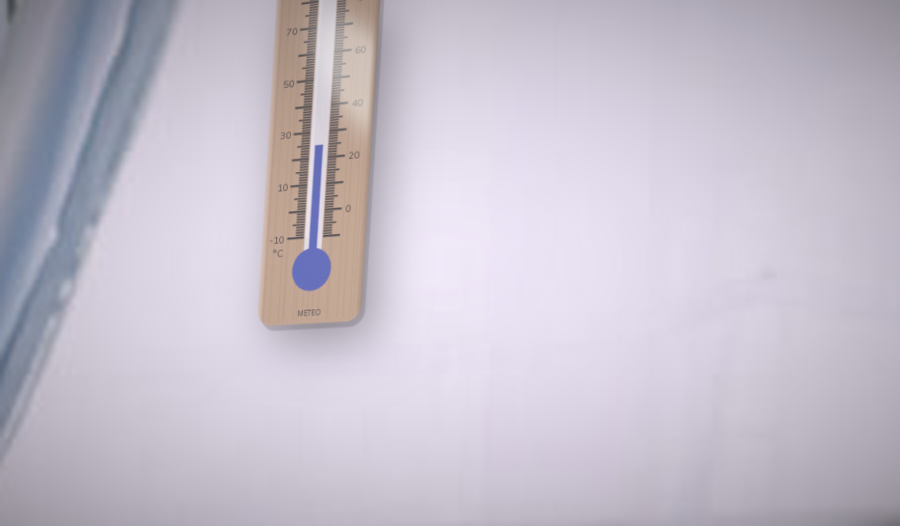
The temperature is {"value": 25, "unit": "°C"}
